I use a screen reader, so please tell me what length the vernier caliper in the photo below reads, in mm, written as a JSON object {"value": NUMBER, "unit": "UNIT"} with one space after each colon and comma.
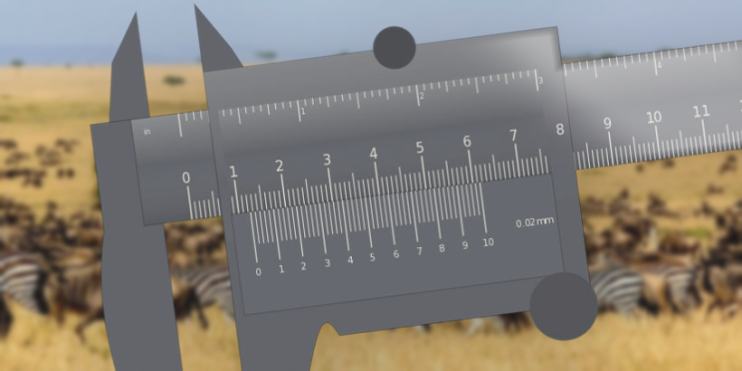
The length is {"value": 12.5, "unit": "mm"}
